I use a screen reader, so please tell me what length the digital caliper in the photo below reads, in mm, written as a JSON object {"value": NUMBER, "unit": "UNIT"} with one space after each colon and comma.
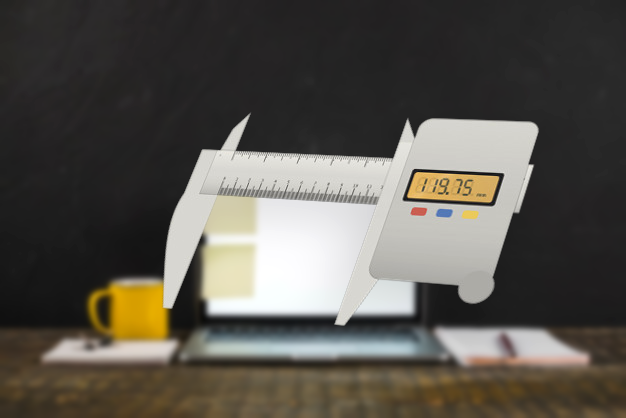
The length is {"value": 119.75, "unit": "mm"}
